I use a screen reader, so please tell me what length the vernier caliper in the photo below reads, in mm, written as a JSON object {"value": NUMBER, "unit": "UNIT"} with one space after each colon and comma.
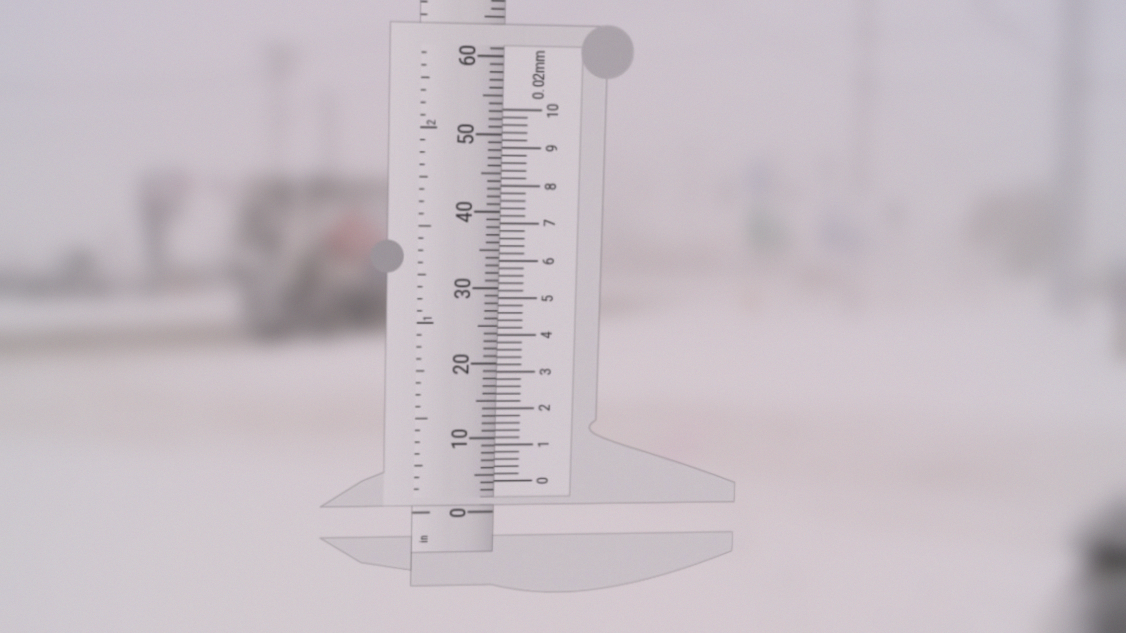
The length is {"value": 4.2, "unit": "mm"}
